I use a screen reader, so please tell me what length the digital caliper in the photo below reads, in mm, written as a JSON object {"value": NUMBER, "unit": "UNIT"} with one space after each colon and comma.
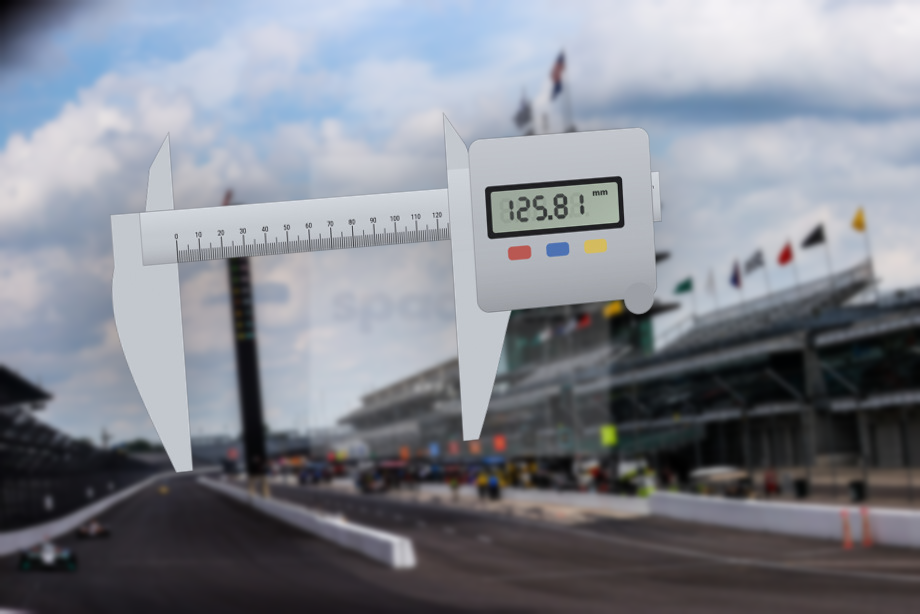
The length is {"value": 125.81, "unit": "mm"}
